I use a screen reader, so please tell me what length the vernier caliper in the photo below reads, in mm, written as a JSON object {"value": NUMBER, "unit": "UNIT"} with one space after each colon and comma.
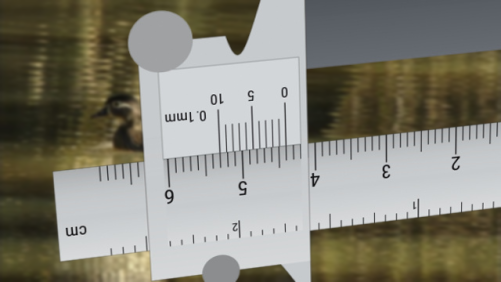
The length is {"value": 44.0, "unit": "mm"}
